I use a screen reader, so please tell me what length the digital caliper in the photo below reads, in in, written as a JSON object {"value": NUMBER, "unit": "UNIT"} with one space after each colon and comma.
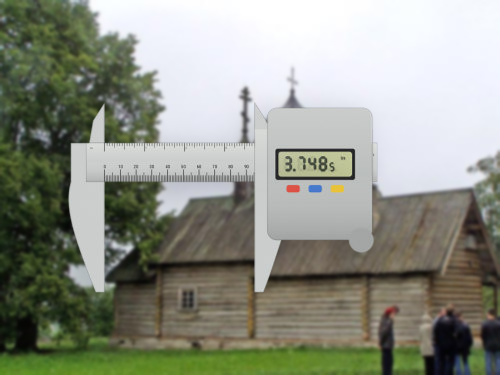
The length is {"value": 3.7485, "unit": "in"}
